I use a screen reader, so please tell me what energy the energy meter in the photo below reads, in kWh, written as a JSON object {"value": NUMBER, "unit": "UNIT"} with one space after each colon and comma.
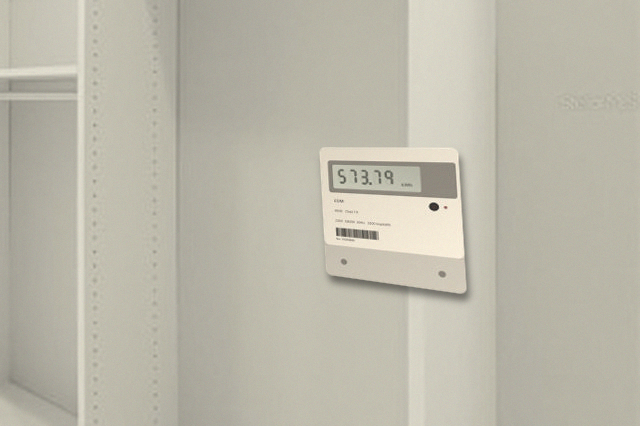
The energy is {"value": 573.79, "unit": "kWh"}
